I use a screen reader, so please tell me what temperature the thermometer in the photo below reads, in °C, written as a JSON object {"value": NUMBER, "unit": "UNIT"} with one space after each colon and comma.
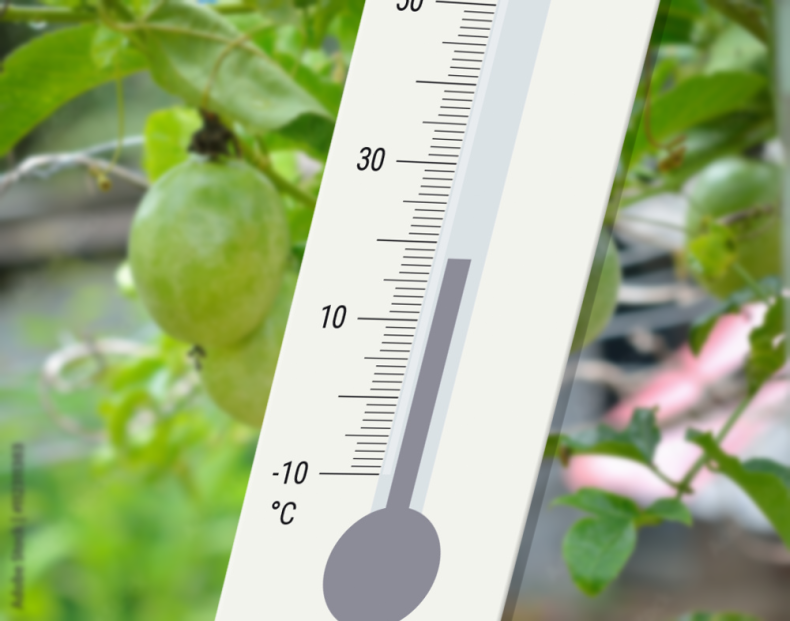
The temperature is {"value": 18, "unit": "°C"}
